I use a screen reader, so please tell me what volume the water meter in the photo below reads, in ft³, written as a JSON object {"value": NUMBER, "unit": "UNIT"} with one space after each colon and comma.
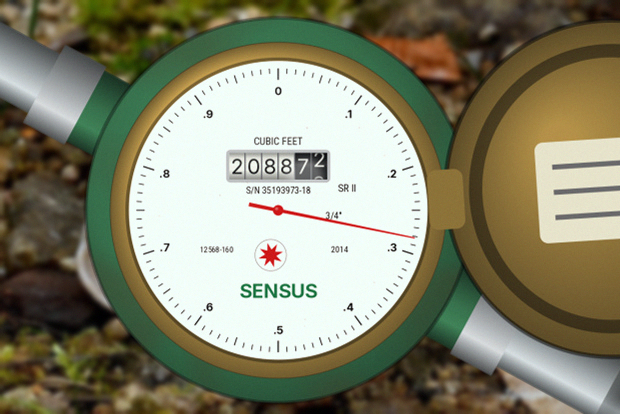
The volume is {"value": 208872.28, "unit": "ft³"}
